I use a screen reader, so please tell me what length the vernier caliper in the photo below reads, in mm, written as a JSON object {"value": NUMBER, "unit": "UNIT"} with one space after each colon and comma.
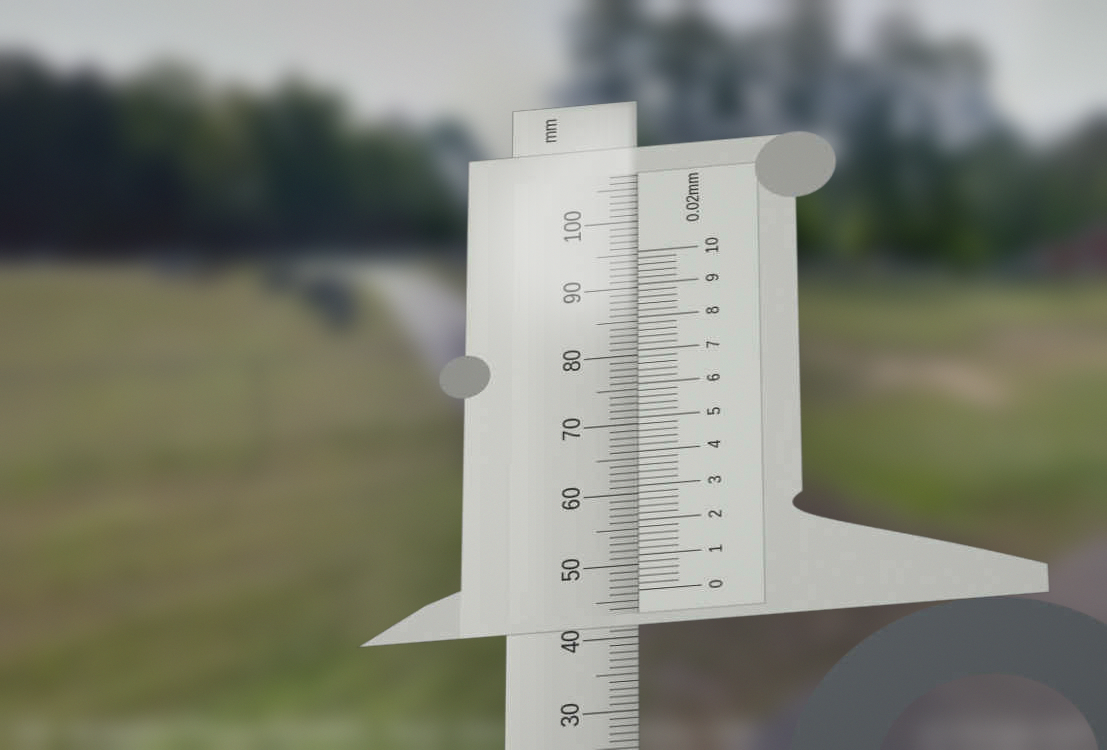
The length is {"value": 46.4, "unit": "mm"}
